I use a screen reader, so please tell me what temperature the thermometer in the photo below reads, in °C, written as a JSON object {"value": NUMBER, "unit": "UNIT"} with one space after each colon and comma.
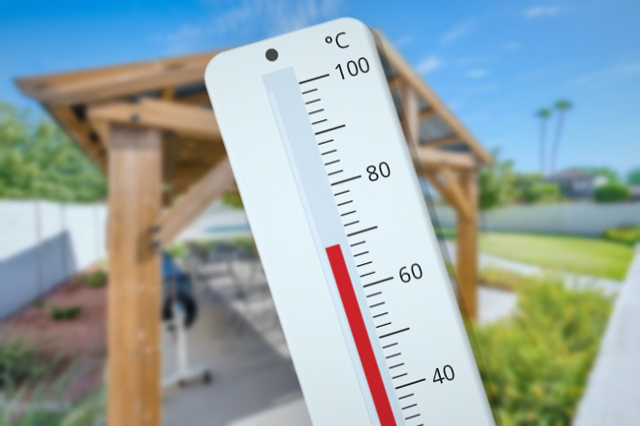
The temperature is {"value": 69, "unit": "°C"}
